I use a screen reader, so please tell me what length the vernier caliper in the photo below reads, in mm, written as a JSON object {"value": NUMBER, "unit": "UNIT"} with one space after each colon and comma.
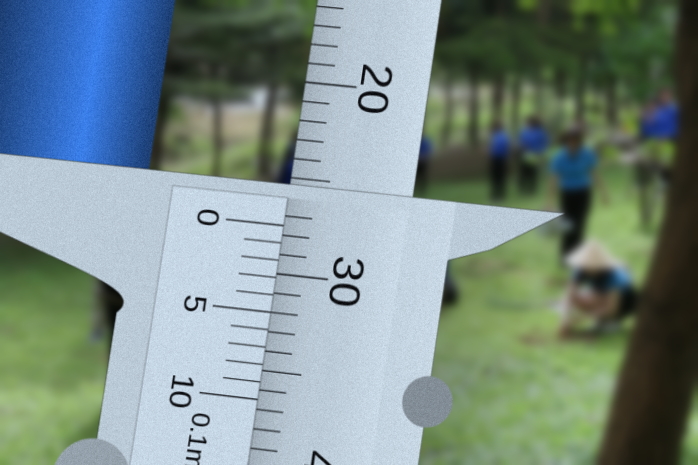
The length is {"value": 27.5, "unit": "mm"}
